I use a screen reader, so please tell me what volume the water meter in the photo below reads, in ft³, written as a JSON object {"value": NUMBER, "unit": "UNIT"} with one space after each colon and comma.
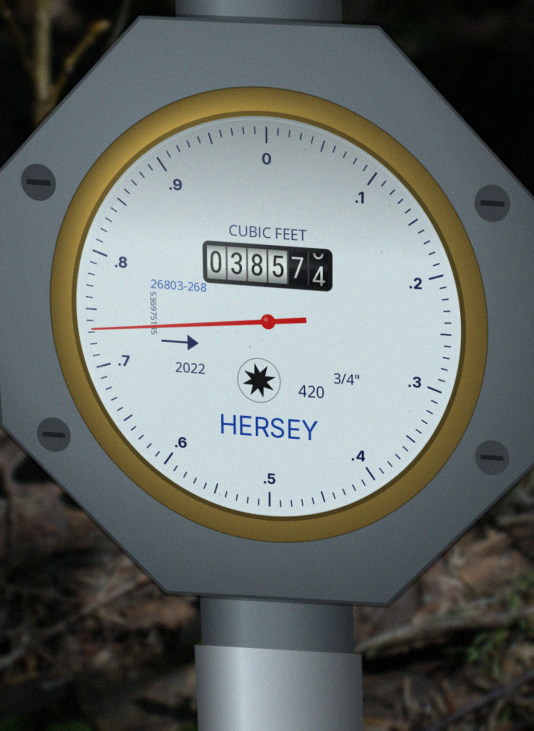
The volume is {"value": 38573.73, "unit": "ft³"}
